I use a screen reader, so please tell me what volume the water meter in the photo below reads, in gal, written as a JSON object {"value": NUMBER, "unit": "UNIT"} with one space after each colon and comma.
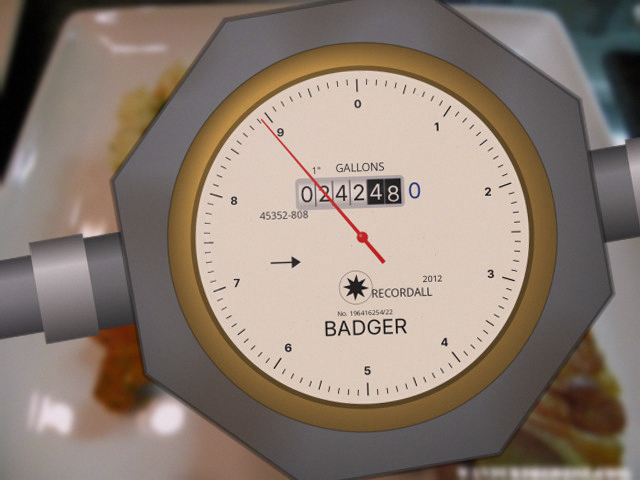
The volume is {"value": 242478.9, "unit": "gal"}
